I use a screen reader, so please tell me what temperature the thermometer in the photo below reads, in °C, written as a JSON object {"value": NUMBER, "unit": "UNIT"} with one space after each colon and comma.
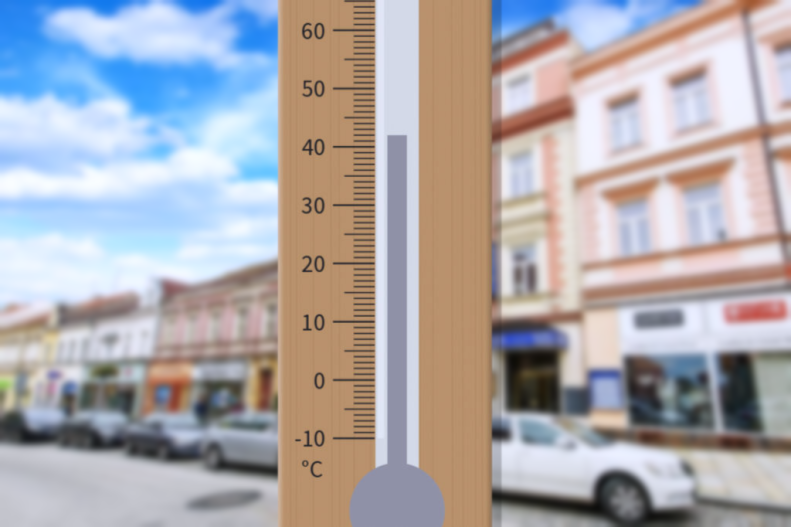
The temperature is {"value": 42, "unit": "°C"}
